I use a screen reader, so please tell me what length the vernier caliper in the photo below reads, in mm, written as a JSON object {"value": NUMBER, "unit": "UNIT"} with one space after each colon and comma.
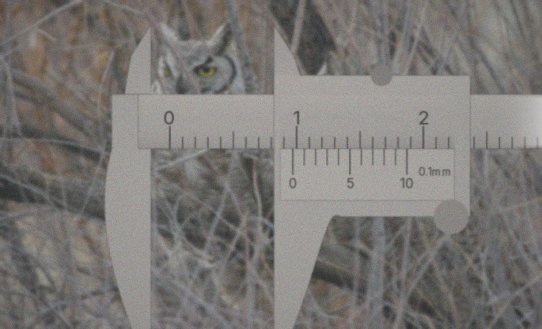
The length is {"value": 9.7, "unit": "mm"}
